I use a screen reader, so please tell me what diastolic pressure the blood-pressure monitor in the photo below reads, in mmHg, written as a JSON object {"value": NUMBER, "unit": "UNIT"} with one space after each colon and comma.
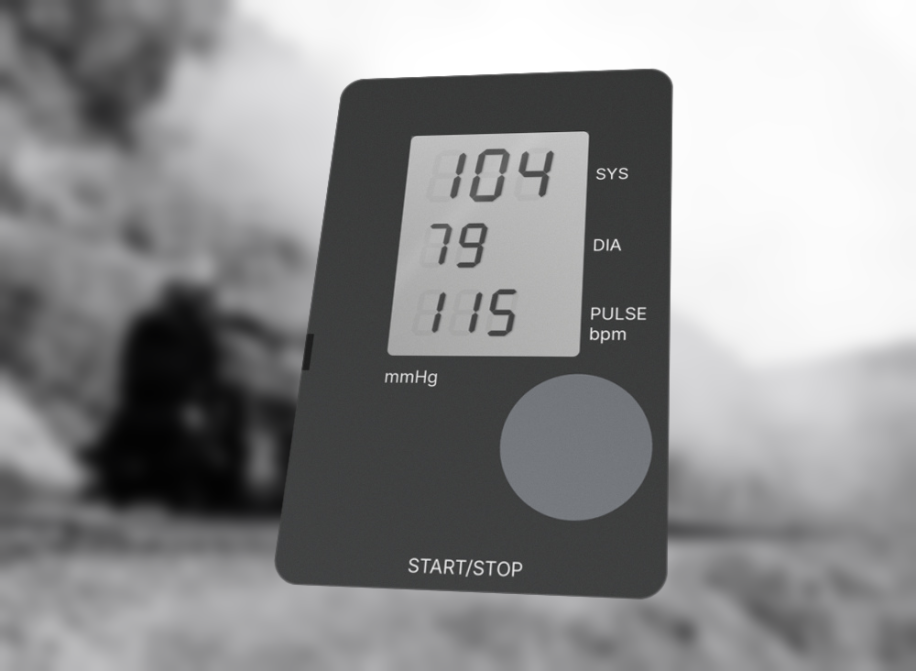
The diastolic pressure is {"value": 79, "unit": "mmHg"}
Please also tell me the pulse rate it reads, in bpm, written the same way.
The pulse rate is {"value": 115, "unit": "bpm"}
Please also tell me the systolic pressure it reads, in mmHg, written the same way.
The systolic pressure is {"value": 104, "unit": "mmHg"}
